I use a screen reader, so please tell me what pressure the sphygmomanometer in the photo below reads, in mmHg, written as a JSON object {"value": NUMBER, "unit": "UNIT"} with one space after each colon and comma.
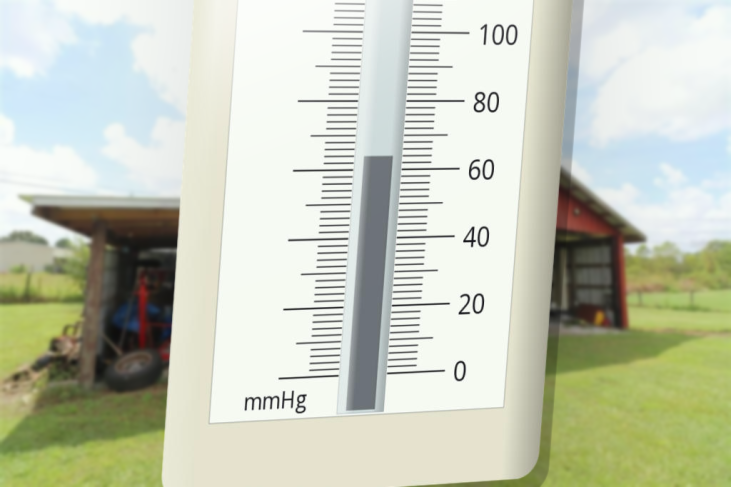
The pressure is {"value": 64, "unit": "mmHg"}
